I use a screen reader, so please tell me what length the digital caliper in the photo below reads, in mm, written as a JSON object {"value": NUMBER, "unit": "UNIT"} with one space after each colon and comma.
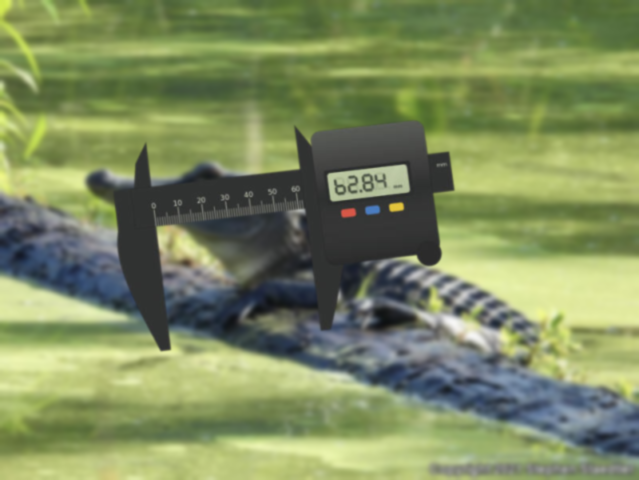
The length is {"value": 62.84, "unit": "mm"}
